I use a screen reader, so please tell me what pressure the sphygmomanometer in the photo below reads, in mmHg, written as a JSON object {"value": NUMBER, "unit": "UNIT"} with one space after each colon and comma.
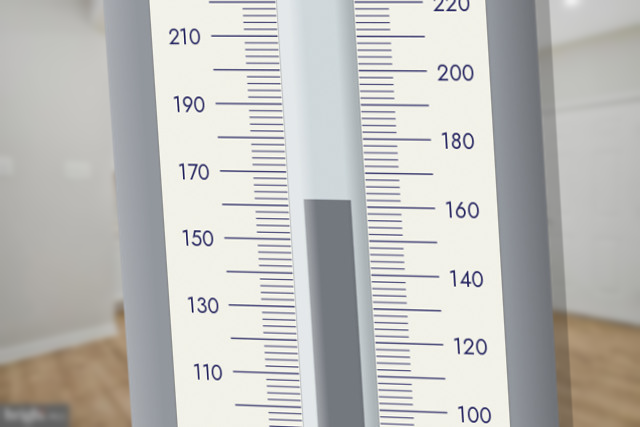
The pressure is {"value": 162, "unit": "mmHg"}
